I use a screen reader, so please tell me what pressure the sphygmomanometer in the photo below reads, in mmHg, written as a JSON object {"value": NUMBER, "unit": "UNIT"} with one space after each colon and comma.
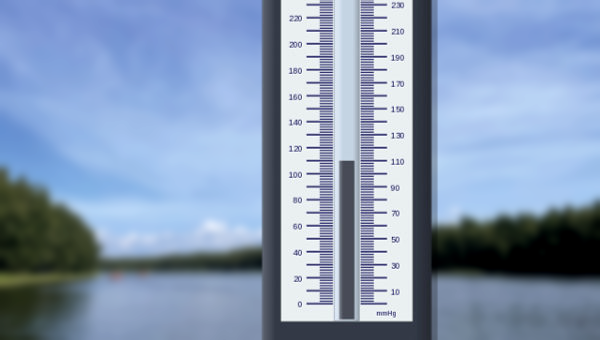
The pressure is {"value": 110, "unit": "mmHg"}
